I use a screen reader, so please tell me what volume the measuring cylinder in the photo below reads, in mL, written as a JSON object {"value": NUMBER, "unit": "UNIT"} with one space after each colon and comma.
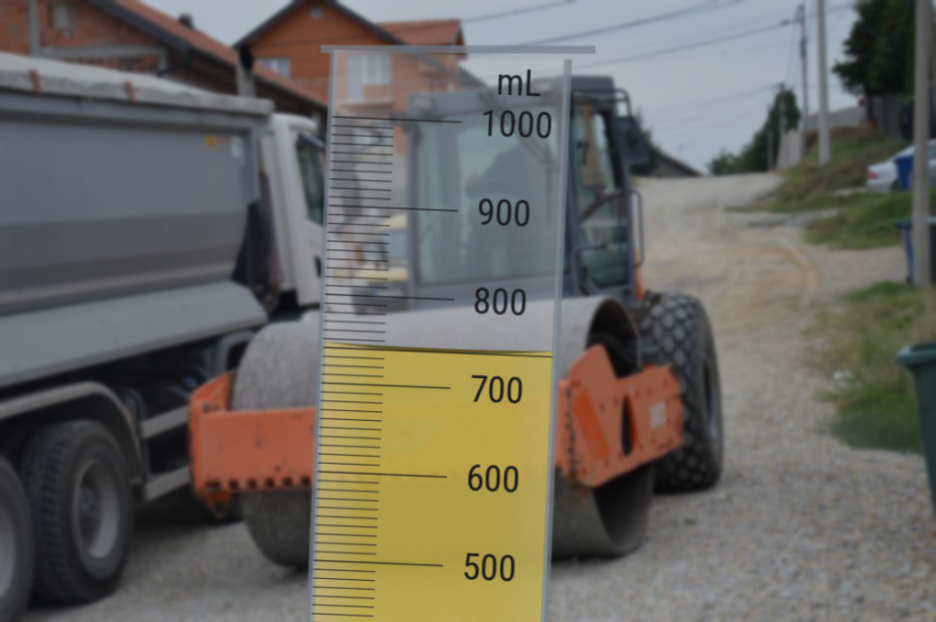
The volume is {"value": 740, "unit": "mL"}
